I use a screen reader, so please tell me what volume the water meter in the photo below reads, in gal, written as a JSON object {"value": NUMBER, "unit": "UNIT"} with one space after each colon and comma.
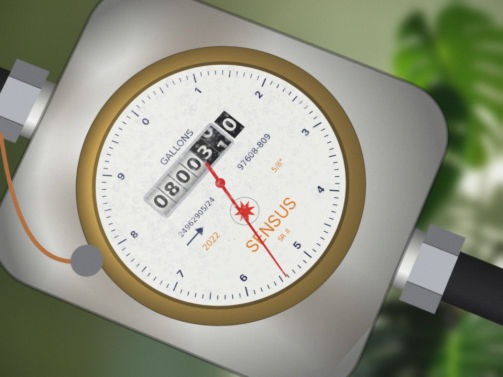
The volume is {"value": 800305.4, "unit": "gal"}
